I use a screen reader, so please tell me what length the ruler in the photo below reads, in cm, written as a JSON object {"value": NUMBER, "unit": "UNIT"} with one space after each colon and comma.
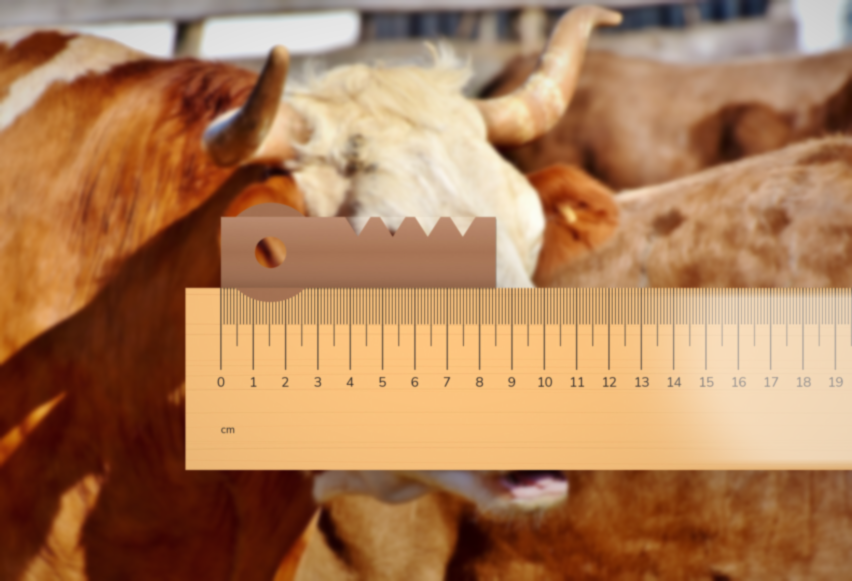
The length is {"value": 8.5, "unit": "cm"}
